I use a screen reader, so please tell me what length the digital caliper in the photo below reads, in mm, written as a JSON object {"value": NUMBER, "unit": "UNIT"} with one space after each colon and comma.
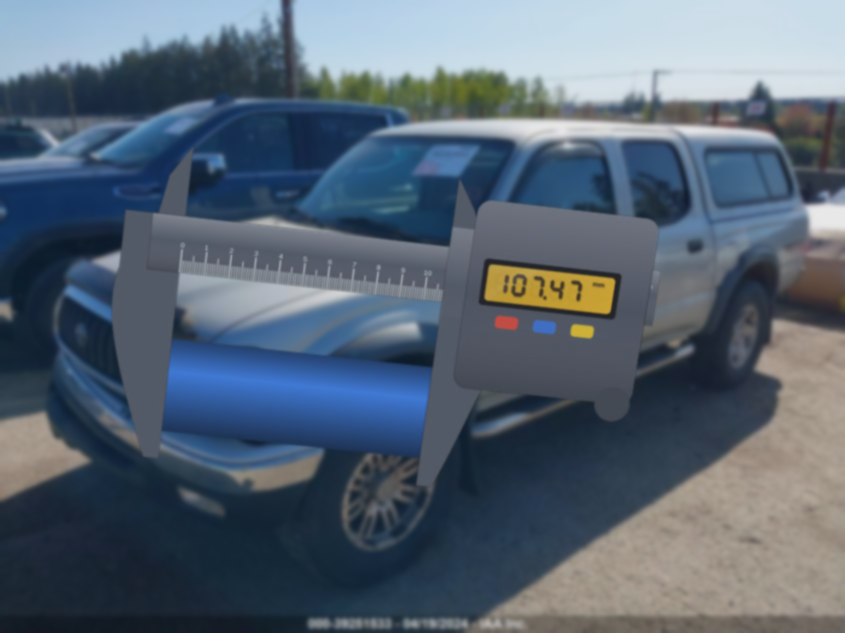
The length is {"value": 107.47, "unit": "mm"}
